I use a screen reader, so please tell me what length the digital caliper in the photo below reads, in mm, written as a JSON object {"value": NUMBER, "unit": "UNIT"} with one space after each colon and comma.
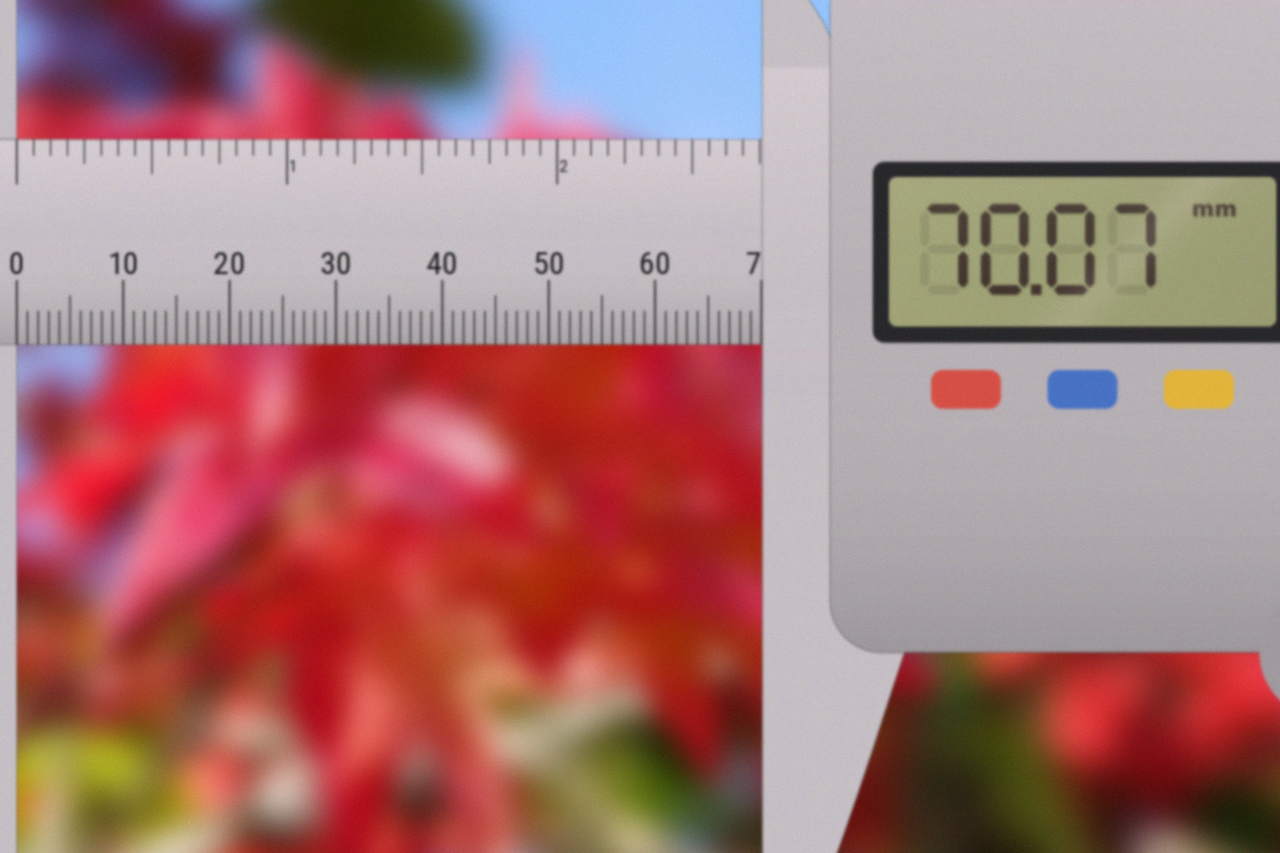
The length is {"value": 70.07, "unit": "mm"}
